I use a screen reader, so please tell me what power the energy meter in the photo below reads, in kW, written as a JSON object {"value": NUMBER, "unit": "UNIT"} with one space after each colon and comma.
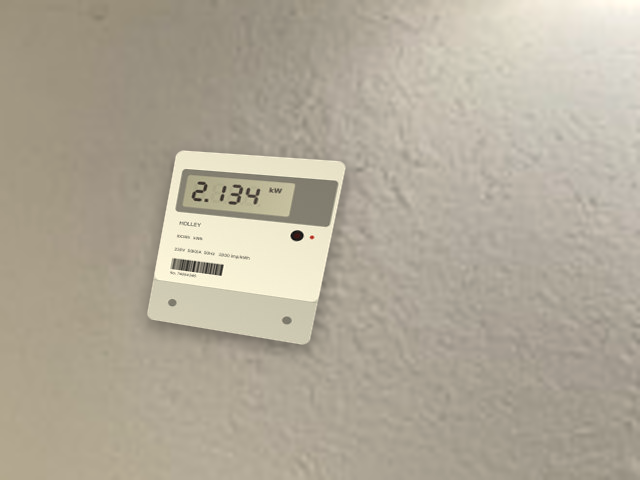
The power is {"value": 2.134, "unit": "kW"}
